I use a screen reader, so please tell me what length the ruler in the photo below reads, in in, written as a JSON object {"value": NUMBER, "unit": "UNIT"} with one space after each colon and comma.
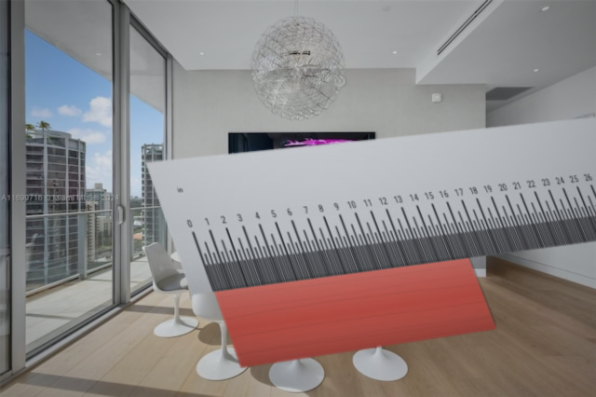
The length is {"value": 16, "unit": "in"}
